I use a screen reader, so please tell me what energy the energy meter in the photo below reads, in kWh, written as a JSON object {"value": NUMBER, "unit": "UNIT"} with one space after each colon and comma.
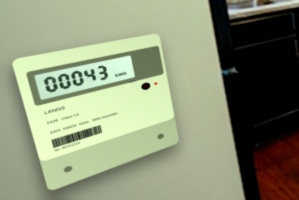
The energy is {"value": 43, "unit": "kWh"}
